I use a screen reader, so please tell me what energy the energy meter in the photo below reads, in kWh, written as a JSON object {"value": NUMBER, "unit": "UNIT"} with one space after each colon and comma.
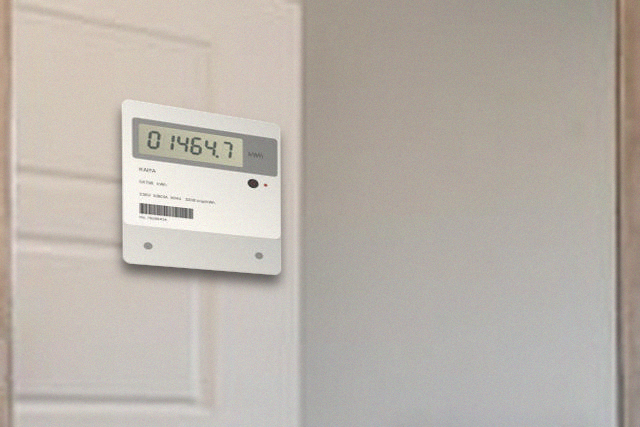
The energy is {"value": 1464.7, "unit": "kWh"}
